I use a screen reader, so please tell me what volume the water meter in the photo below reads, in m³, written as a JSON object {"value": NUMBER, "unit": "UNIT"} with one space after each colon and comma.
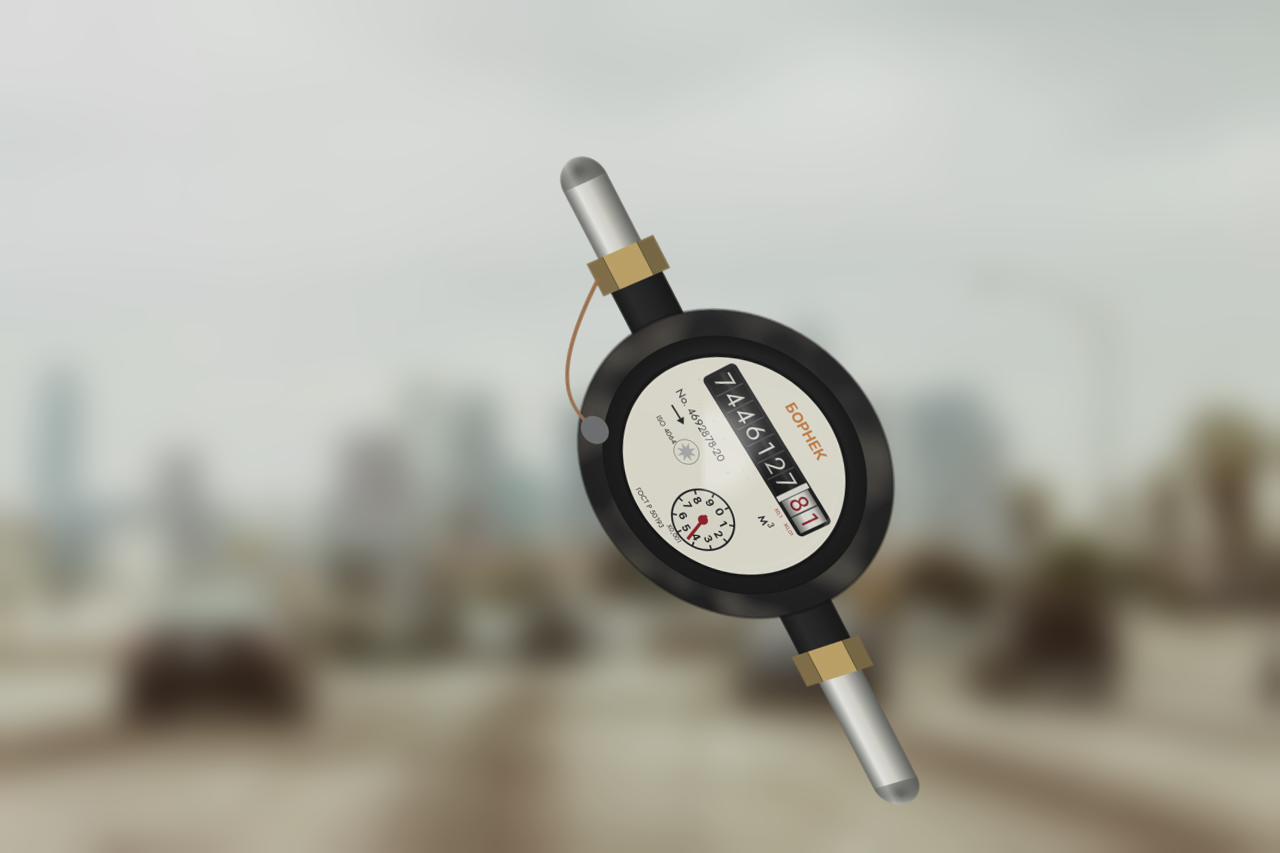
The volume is {"value": 7446127.814, "unit": "m³"}
